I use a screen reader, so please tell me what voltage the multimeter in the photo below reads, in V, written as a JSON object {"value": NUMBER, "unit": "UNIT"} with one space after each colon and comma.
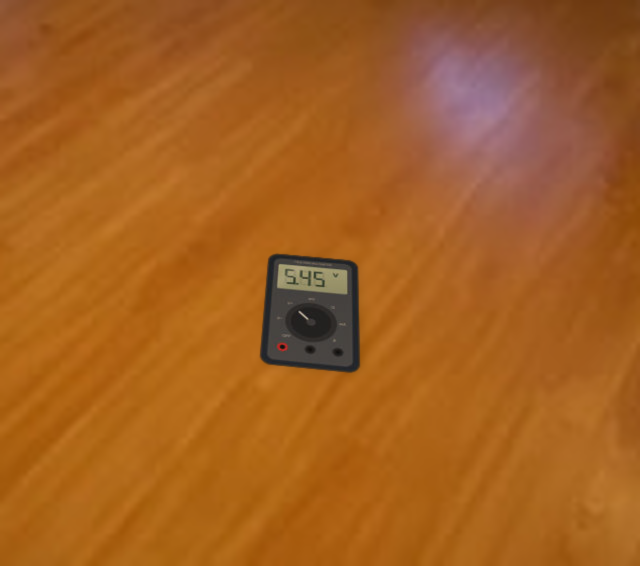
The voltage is {"value": 5.45, "unit": "V"}
